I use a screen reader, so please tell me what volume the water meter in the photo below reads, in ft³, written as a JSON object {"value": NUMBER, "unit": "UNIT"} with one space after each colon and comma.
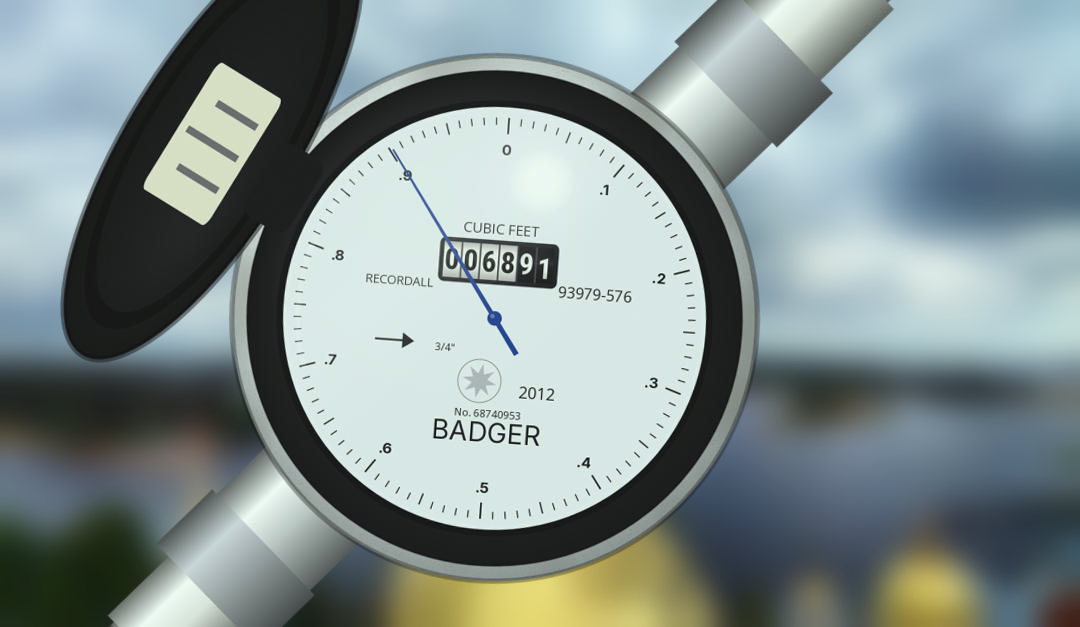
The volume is {"value": 6890.90, "unit": "ft³"}
